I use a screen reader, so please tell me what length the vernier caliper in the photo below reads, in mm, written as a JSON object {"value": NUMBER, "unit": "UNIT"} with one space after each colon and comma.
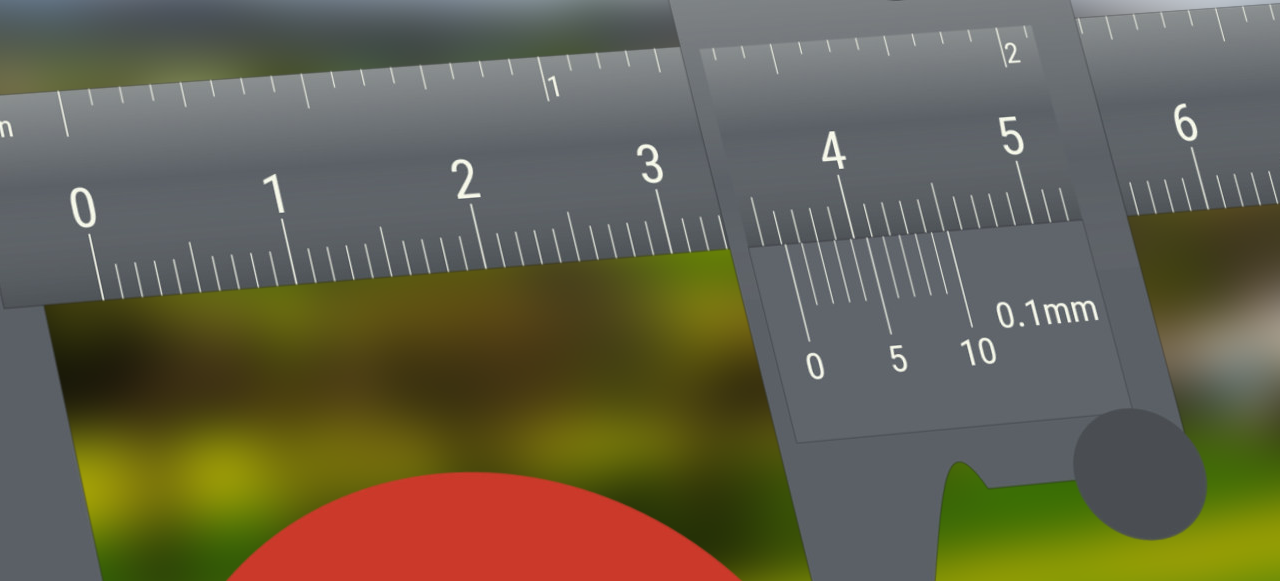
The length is {"value": 36.2, "unit": "mm"}
